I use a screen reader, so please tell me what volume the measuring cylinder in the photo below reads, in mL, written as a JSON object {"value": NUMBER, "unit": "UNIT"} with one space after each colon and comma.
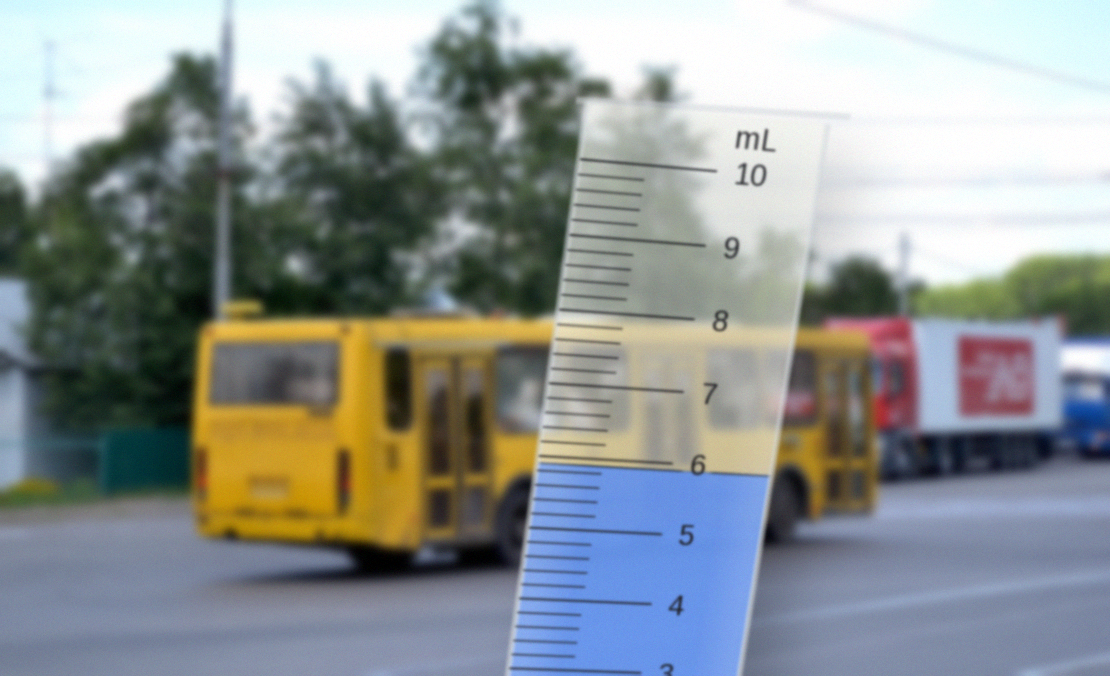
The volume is {"value": 5.9, "unit": "mL"}
